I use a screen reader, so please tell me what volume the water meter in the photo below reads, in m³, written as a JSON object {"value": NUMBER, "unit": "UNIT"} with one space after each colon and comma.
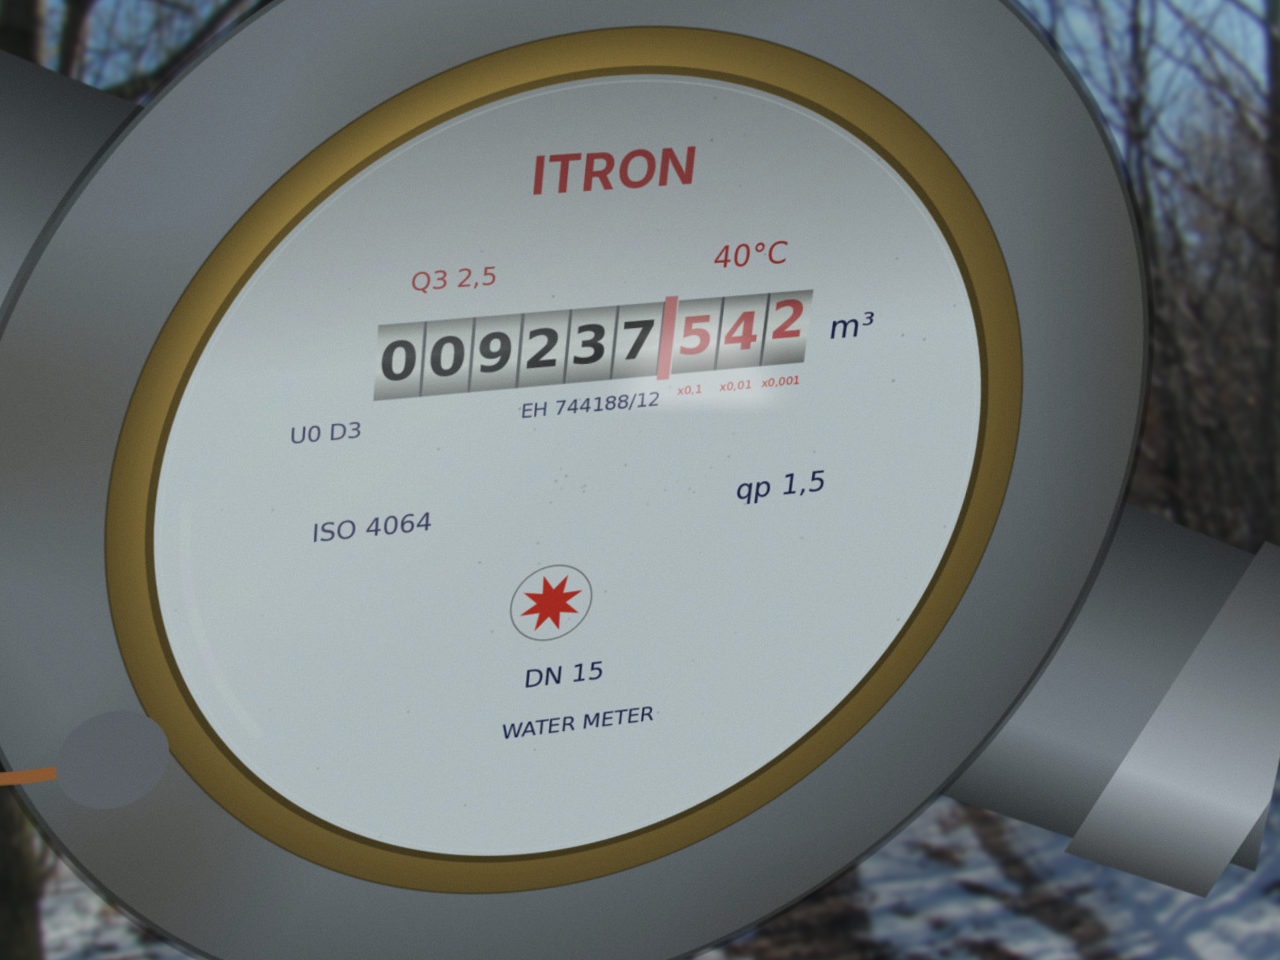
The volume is {"value": 9237.542, "unit": "m³"}
